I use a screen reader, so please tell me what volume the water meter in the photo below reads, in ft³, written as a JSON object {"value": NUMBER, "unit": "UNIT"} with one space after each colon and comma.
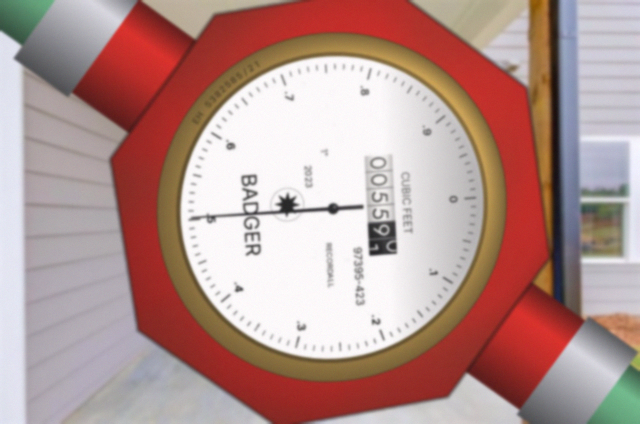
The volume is {"value": 5590.50, "unit": "ft³"}
